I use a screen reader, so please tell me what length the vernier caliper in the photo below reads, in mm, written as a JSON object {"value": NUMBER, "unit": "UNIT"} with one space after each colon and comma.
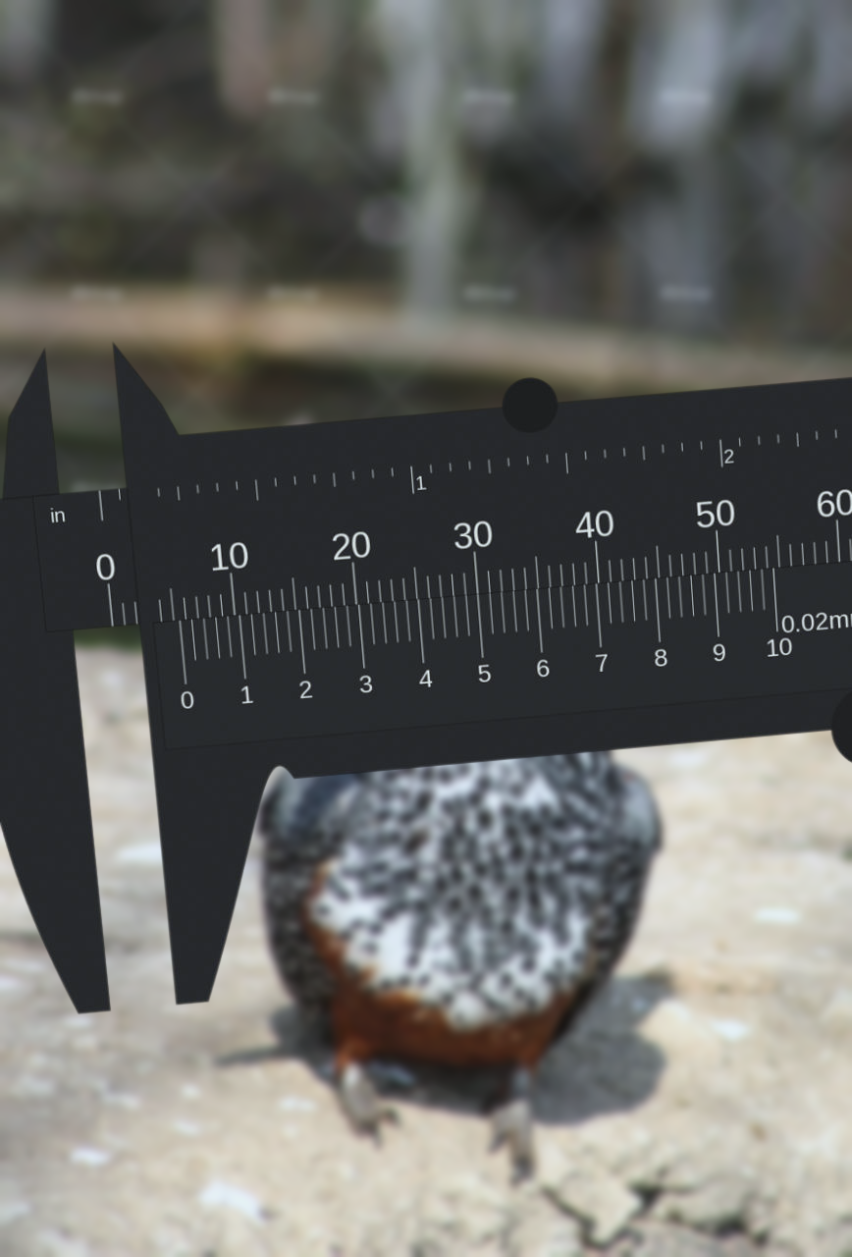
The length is {"value": 5.5, "unit": "mm"}
